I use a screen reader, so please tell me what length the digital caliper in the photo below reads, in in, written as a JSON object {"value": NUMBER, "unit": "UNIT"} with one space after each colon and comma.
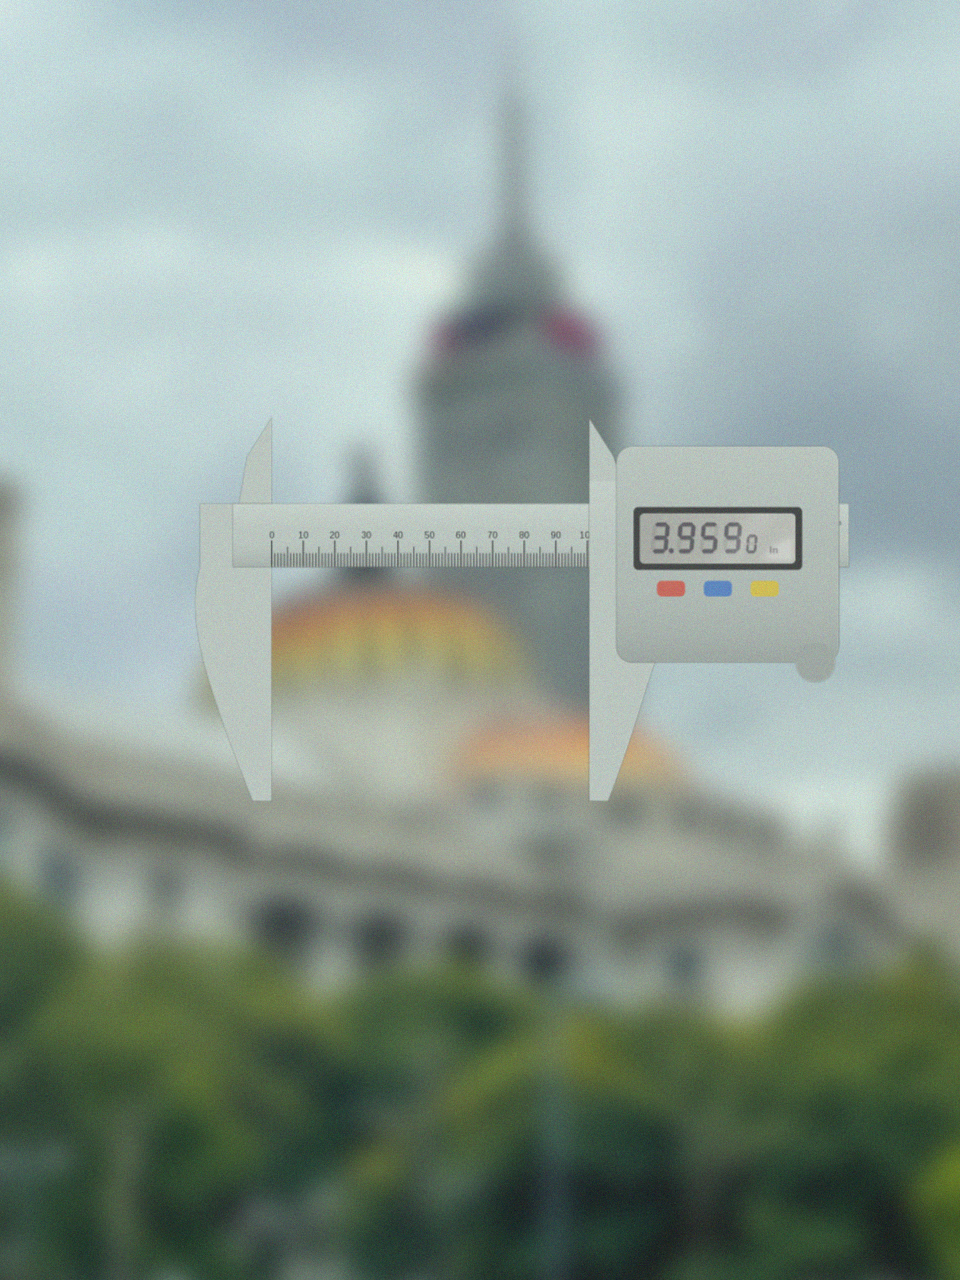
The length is {"value": 3.9590, "unit": "in"}
